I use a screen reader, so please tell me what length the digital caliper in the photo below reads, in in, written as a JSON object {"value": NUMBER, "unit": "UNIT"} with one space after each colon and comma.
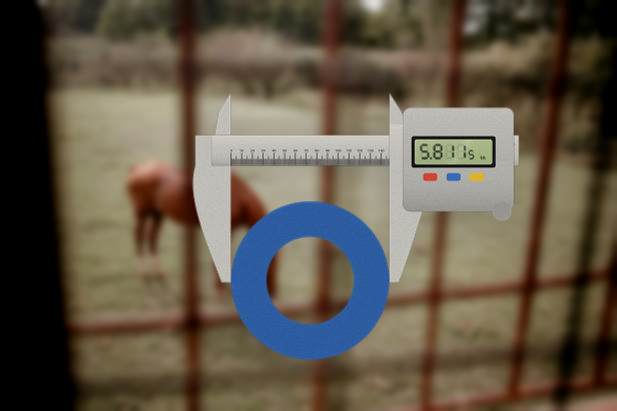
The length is {"value": 5.8115, "unit": "in"}
